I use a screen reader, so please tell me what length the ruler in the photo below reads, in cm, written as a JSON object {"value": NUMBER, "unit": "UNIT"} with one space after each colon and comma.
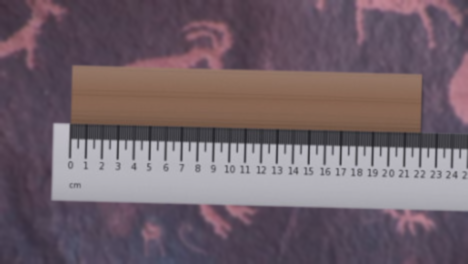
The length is {"value": 22, "unit": "cm"}
